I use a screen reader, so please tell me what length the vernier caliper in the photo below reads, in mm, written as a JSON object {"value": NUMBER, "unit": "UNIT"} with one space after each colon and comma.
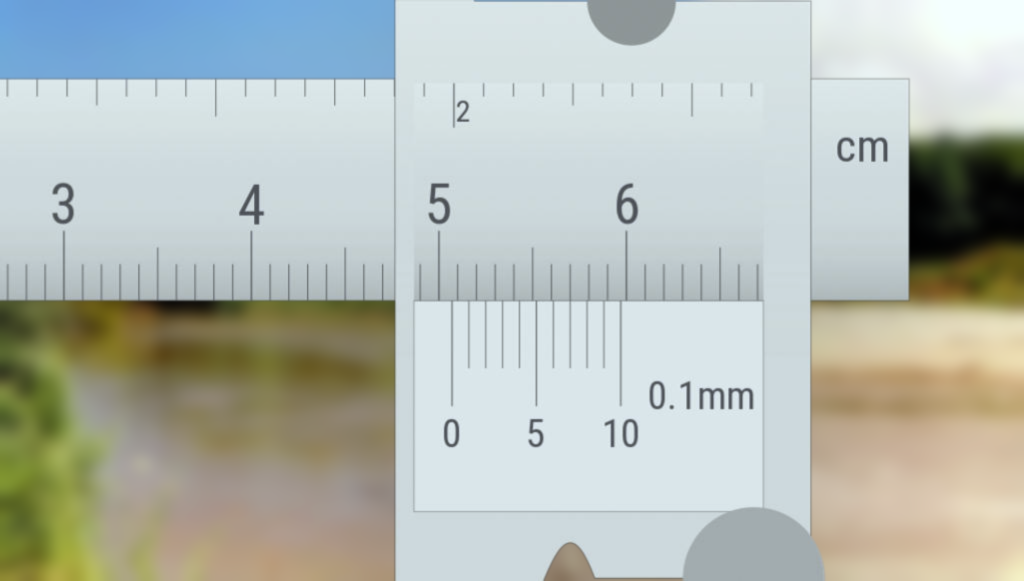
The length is {"value": 50.7, "unit": "mm"}
